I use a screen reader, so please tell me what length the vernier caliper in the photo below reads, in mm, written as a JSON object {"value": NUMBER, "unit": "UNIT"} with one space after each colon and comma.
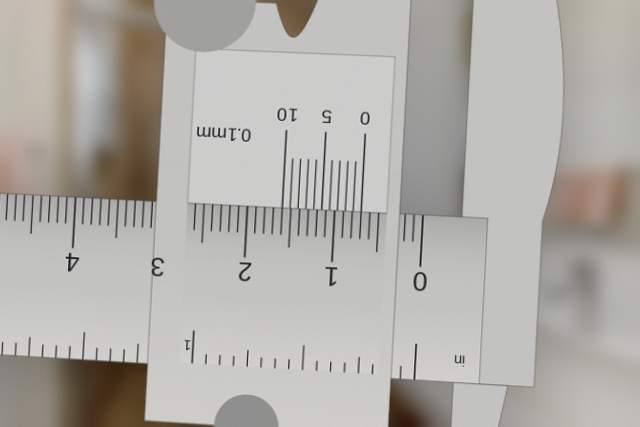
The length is {"value": 7.0, "unit": "mm"}
